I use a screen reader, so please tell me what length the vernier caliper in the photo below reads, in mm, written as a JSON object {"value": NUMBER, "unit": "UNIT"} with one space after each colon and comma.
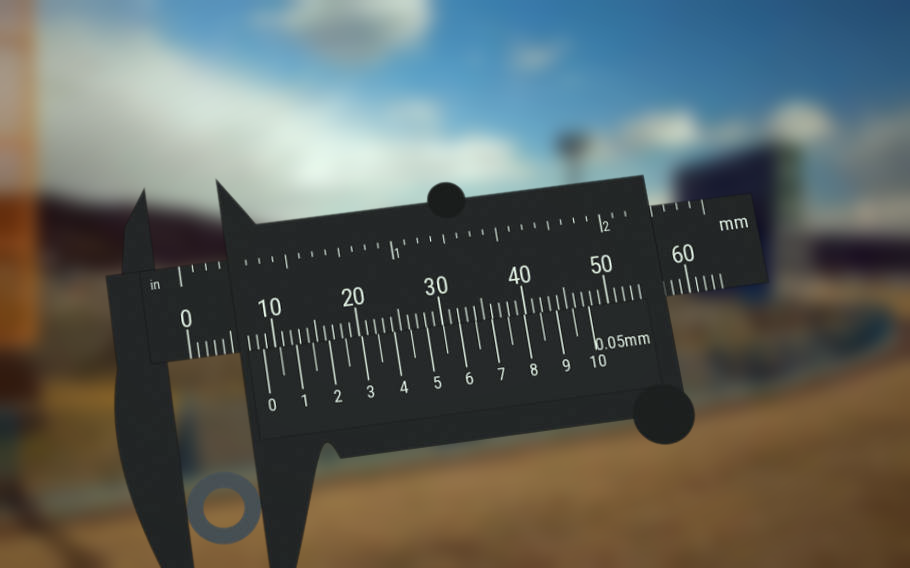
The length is {"value": 8.6, "unit": "mm"}
